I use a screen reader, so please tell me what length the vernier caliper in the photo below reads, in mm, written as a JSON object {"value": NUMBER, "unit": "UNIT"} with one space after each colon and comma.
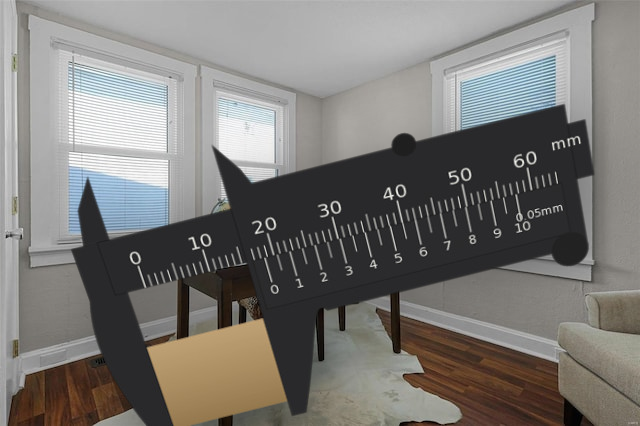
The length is {"value": 18.6, "unit": "mm"}
